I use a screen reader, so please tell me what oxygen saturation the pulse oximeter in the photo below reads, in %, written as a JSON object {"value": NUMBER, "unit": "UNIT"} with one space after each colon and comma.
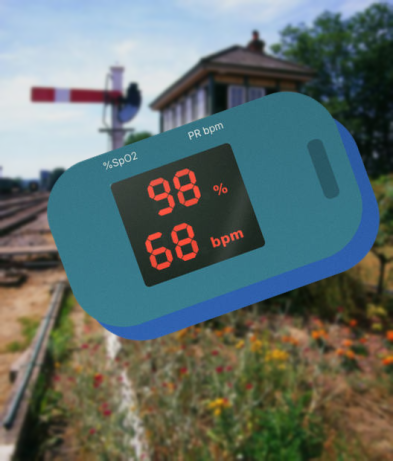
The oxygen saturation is {"value": 98, "unit": "%"}
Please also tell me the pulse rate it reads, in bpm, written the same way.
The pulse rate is {"value": 68, "unit": "bpm"}
